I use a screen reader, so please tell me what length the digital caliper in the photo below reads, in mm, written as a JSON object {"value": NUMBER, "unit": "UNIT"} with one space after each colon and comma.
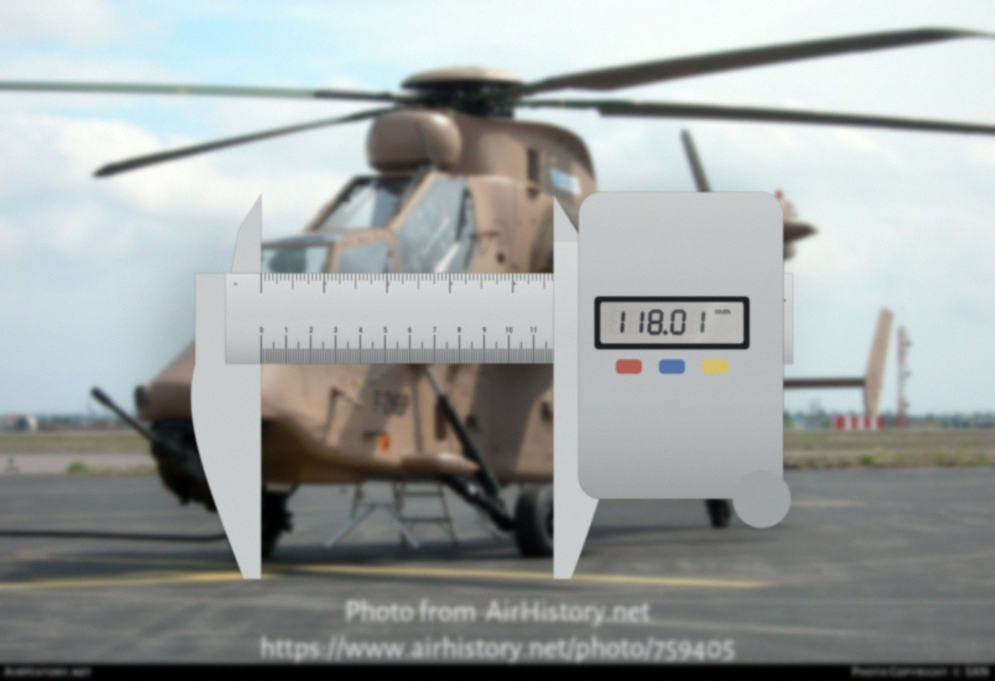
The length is {"value": 118.01, "unit": "mm"}
